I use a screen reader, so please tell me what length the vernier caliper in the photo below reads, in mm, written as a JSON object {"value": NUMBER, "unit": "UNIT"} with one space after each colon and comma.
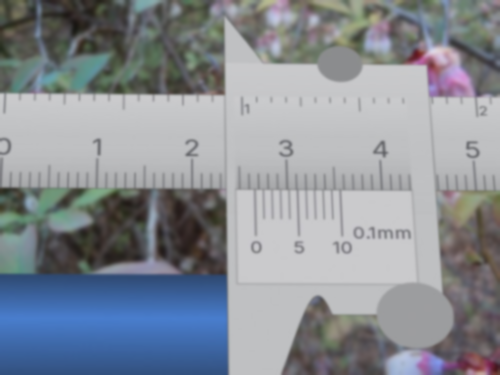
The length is {"value": 26.6, "unit": "mm"}
